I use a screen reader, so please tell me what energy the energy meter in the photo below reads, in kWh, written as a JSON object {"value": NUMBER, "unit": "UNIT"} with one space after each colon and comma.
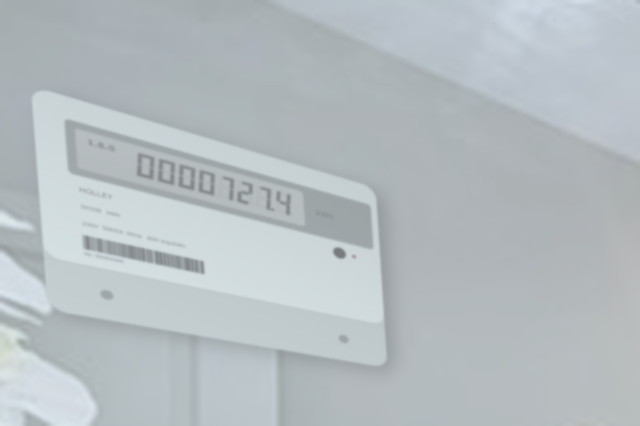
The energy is {"value": 727.4, "unit": "kWh"}
